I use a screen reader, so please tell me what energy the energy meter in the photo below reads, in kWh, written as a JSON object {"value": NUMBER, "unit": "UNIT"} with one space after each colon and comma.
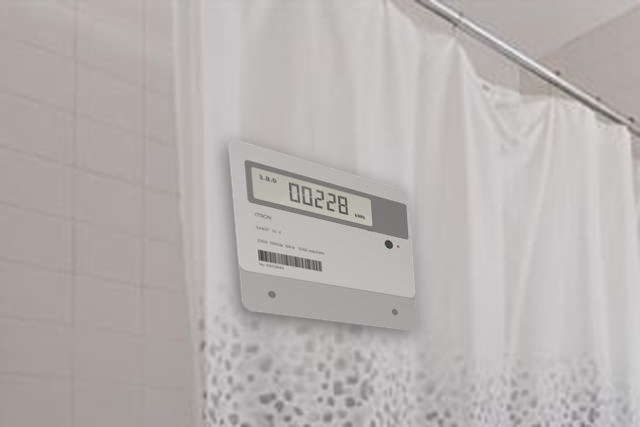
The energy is {"value": 228, "unit": "kWh"}
